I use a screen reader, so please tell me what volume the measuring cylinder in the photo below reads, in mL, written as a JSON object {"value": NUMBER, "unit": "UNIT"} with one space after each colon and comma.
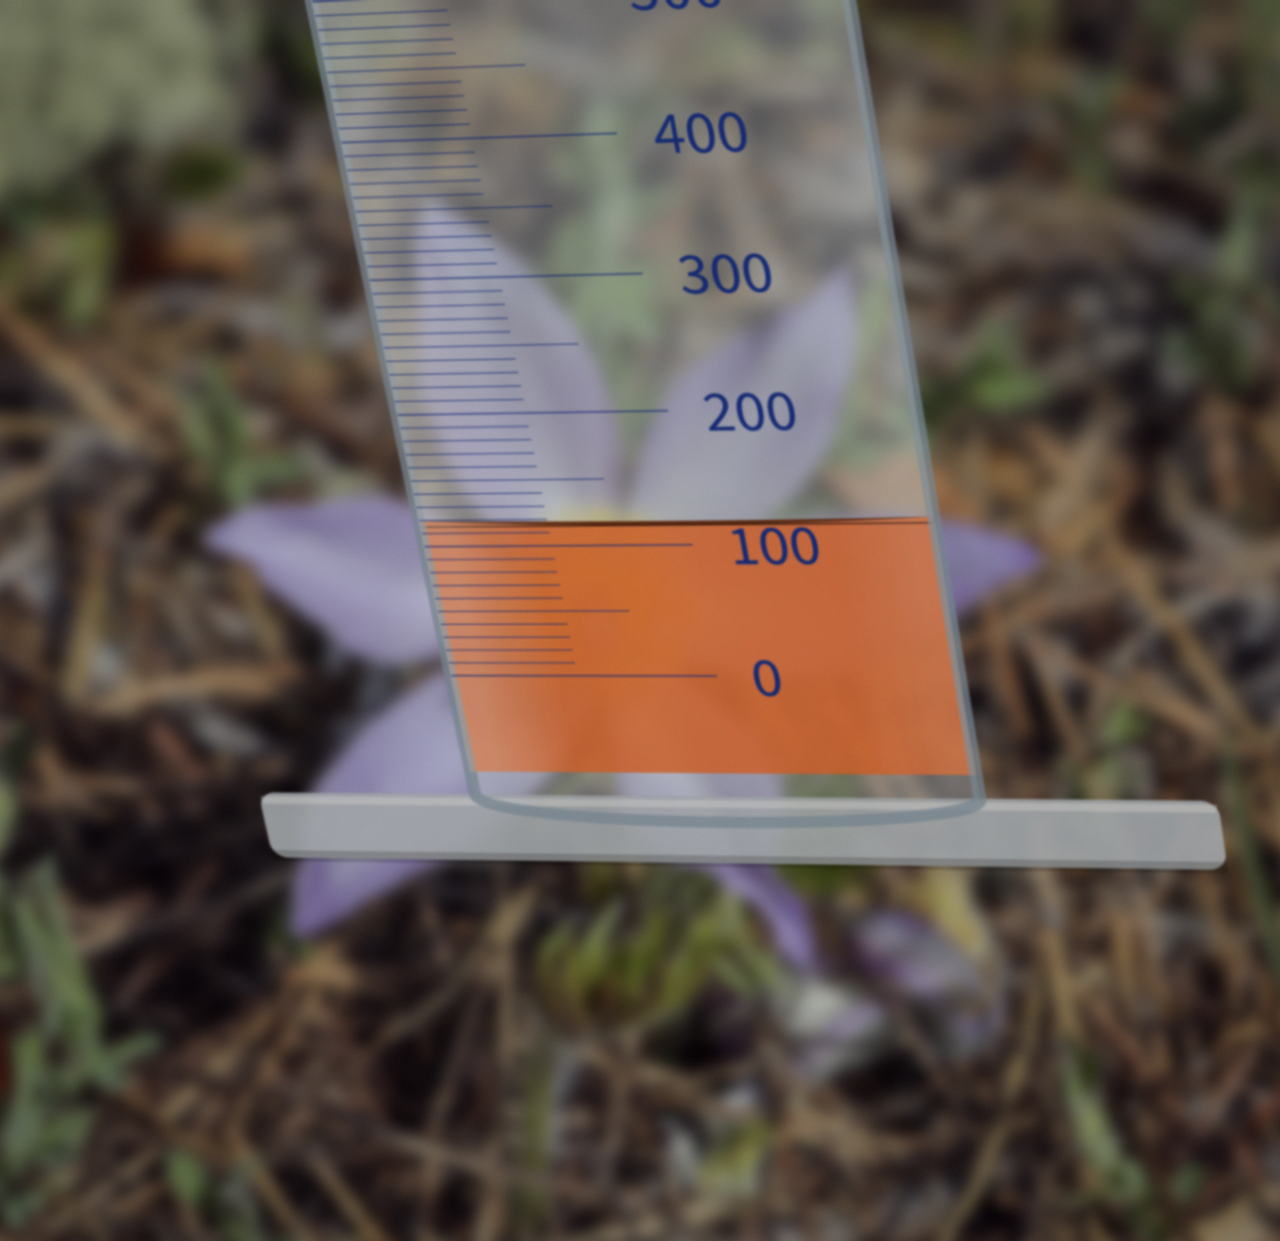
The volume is {"value": 115, "unit": "mL"}
